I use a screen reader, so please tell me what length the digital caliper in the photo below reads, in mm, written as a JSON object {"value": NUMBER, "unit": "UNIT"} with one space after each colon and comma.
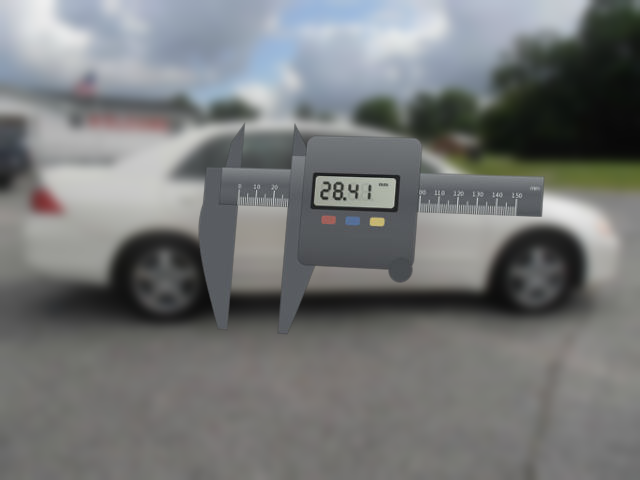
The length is {"value": 28.41, "unit": "mm"}
